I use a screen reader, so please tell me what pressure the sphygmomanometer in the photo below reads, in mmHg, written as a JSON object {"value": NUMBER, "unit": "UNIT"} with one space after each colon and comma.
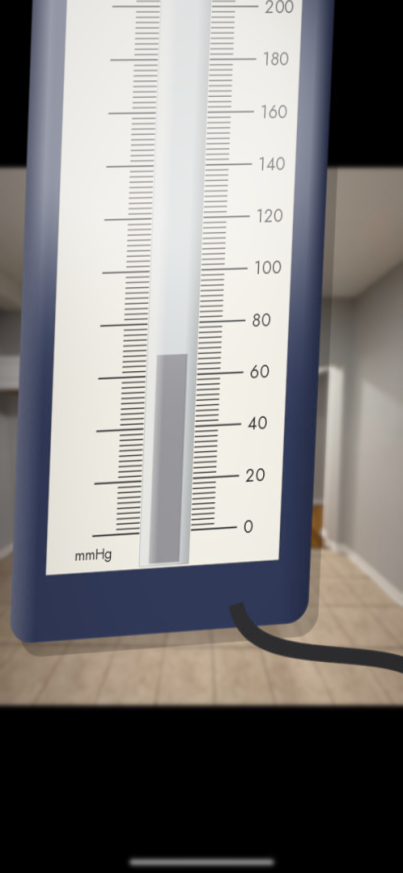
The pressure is {"value": 68, "unit": "mmHg"}
